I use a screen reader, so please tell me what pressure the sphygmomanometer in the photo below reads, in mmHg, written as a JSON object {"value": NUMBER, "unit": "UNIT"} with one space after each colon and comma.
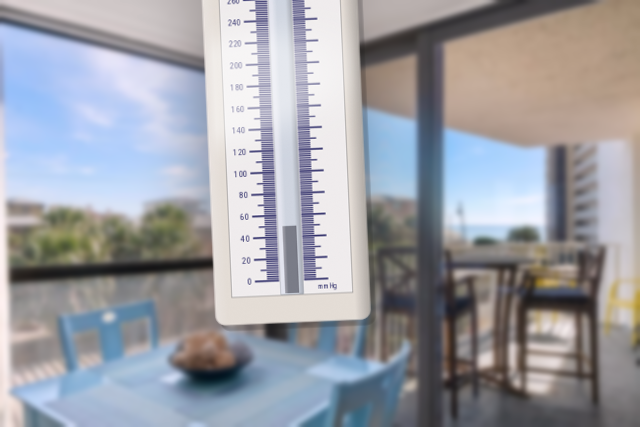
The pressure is {"value": 50, "unit": "mmHg"}
